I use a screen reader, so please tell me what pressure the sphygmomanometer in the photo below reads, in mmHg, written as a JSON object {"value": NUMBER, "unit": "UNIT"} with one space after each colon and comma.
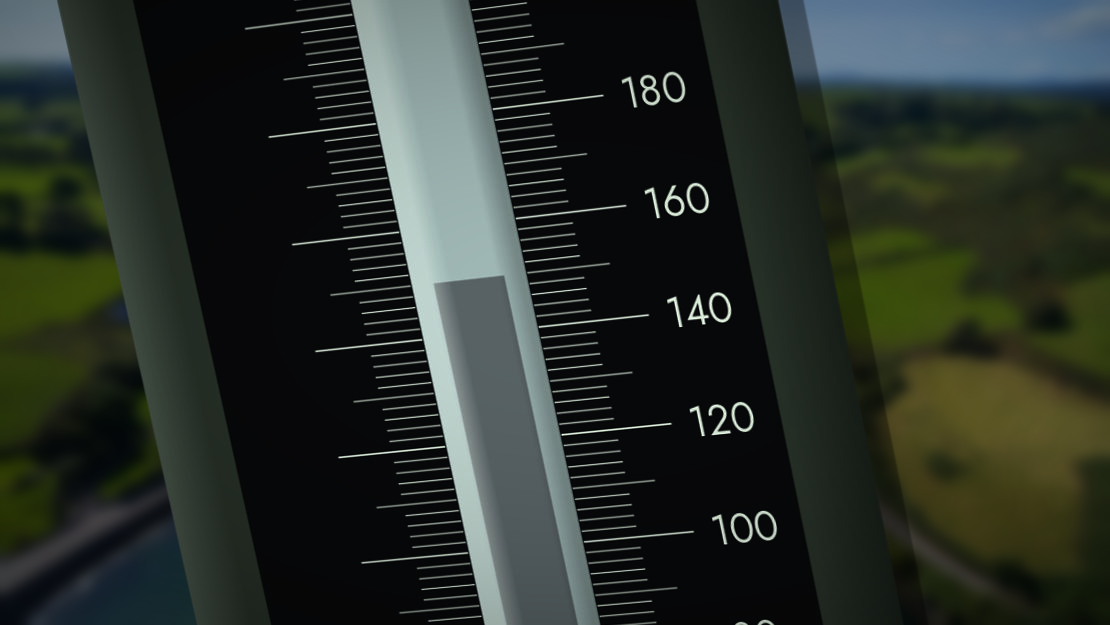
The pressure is {"value": 150, "unit": "mmHg"}
